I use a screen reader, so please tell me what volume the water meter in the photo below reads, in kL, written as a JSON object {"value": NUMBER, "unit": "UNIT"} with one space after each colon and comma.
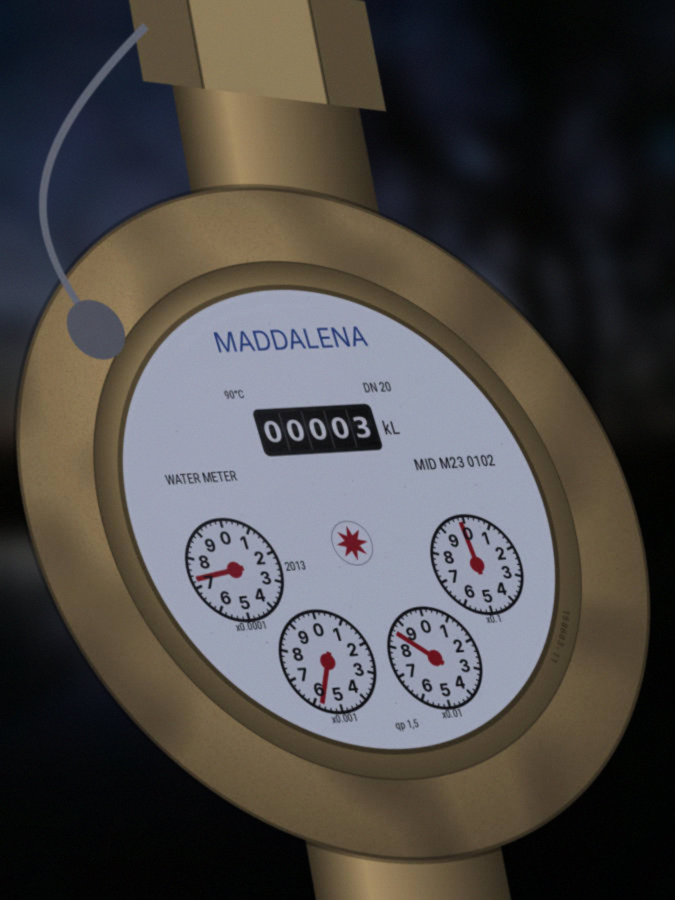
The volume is {"value": 2.9857, "unit": "kL"}
